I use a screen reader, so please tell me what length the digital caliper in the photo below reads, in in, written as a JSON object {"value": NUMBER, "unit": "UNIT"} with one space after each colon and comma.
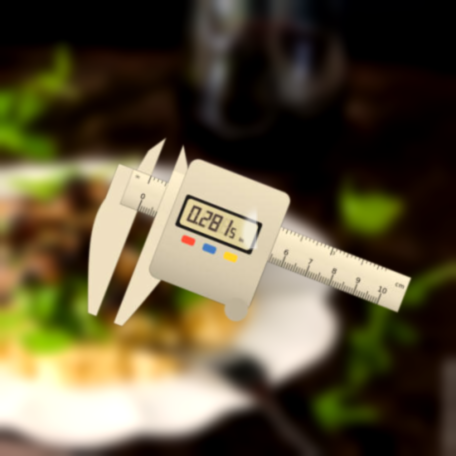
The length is {"value": 0.2815, "unit": "in"}
